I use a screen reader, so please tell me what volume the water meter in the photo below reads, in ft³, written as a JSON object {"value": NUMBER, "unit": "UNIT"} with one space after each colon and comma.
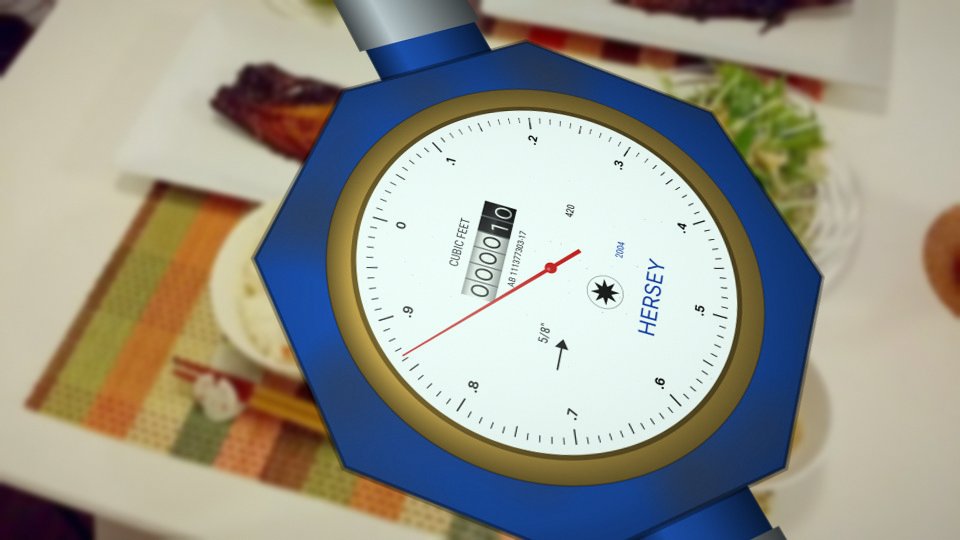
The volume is {"value": 9.86, "unit": "ft³"}
